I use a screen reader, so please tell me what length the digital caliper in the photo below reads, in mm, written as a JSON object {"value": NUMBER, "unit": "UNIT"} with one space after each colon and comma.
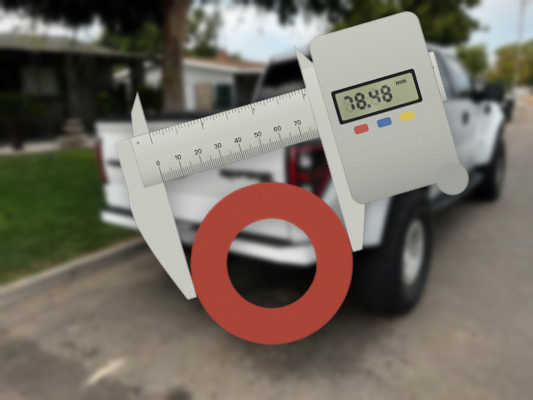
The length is {"value": 78.48, "unit": "mm"}
